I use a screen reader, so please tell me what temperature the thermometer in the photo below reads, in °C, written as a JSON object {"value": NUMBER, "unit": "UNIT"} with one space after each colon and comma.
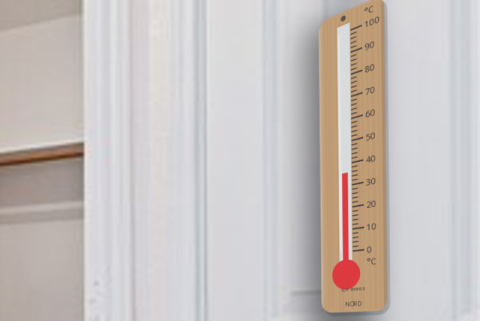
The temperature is {"value": 36, "unit": "°C"}
